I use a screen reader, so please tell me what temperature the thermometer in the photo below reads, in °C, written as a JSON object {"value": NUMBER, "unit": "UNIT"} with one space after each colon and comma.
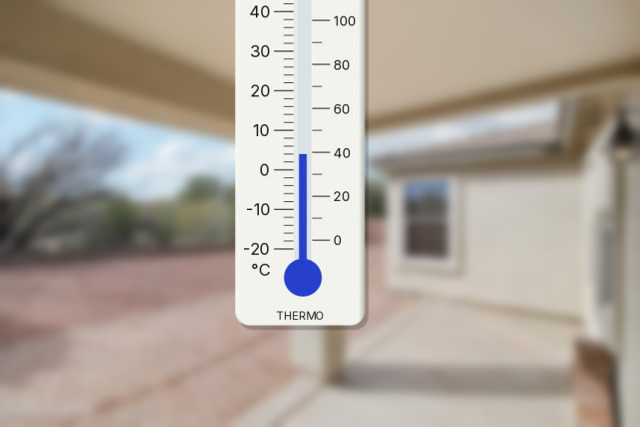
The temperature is {"value": 4, "unit": "°C"}
